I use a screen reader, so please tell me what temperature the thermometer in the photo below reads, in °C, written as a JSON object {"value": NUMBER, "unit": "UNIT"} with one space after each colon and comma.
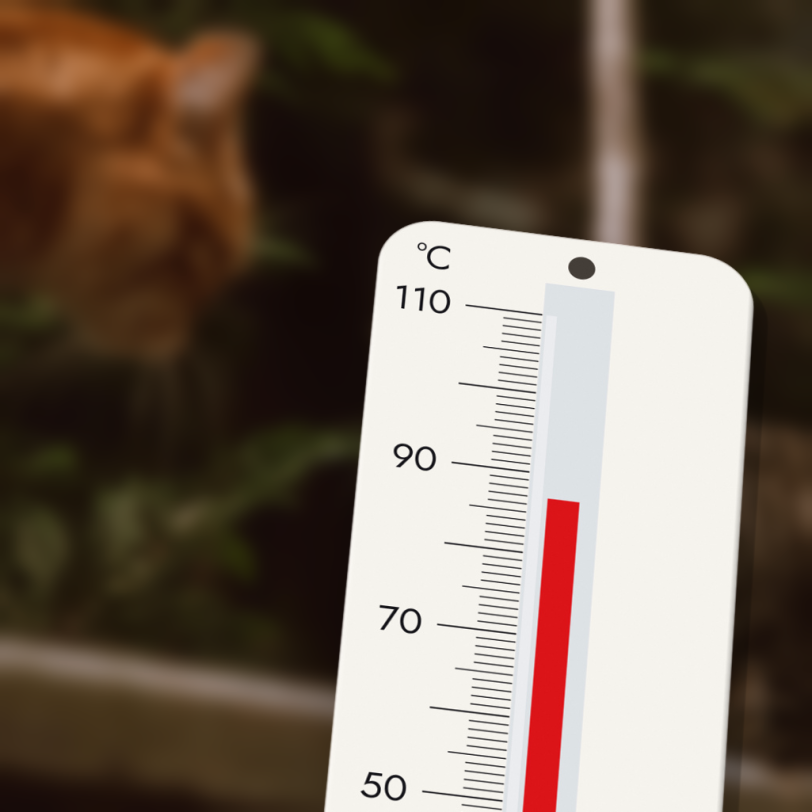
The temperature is {"value": 87, "unit": "°C"}
